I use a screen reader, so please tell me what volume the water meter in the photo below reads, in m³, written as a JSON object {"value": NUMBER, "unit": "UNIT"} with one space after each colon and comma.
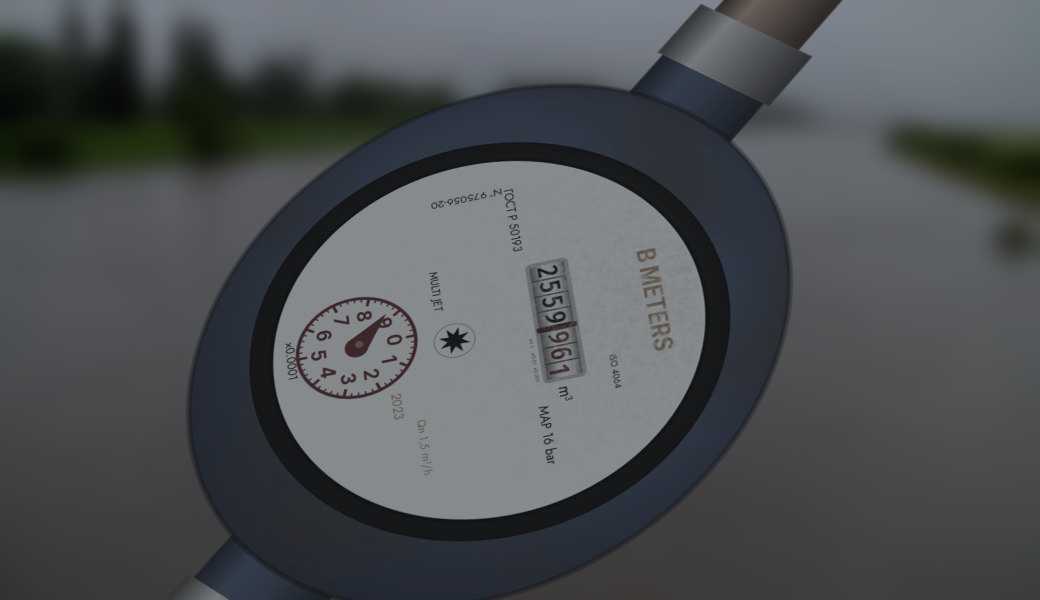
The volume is {"value": 2559.9608, "unit": "m³"}
